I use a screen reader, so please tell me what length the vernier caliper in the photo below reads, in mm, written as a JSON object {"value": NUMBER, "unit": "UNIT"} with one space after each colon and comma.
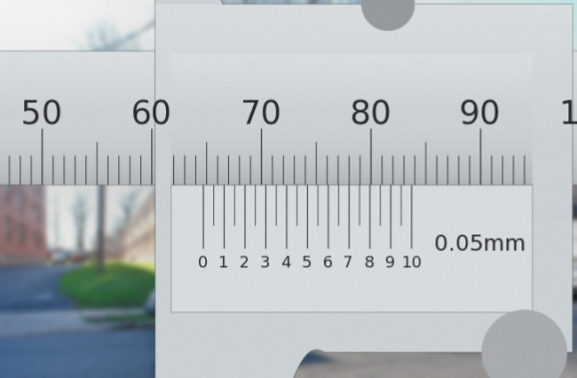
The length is {"value": 64.7, "unit": "mm"}
